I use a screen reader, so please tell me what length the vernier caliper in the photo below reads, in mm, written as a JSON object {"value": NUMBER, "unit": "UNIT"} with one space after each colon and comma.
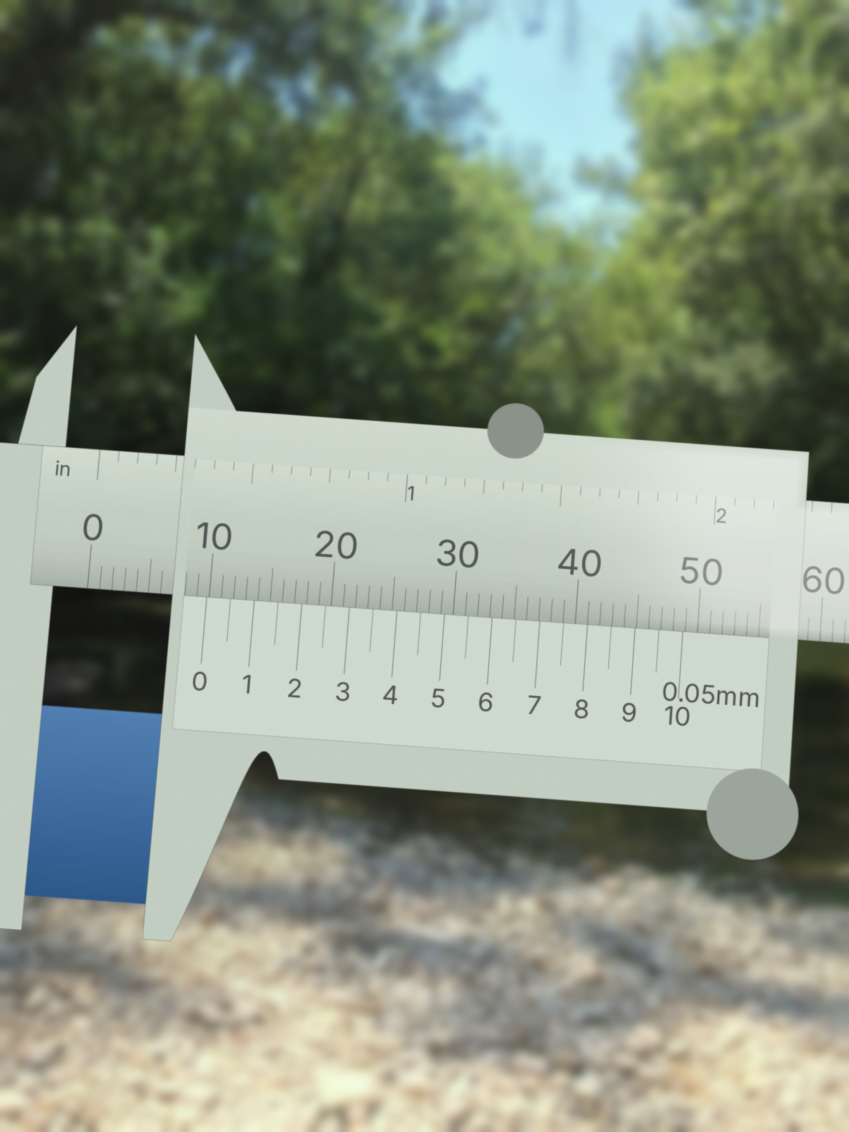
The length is {"value": 9.8, "unit": "mm"}
